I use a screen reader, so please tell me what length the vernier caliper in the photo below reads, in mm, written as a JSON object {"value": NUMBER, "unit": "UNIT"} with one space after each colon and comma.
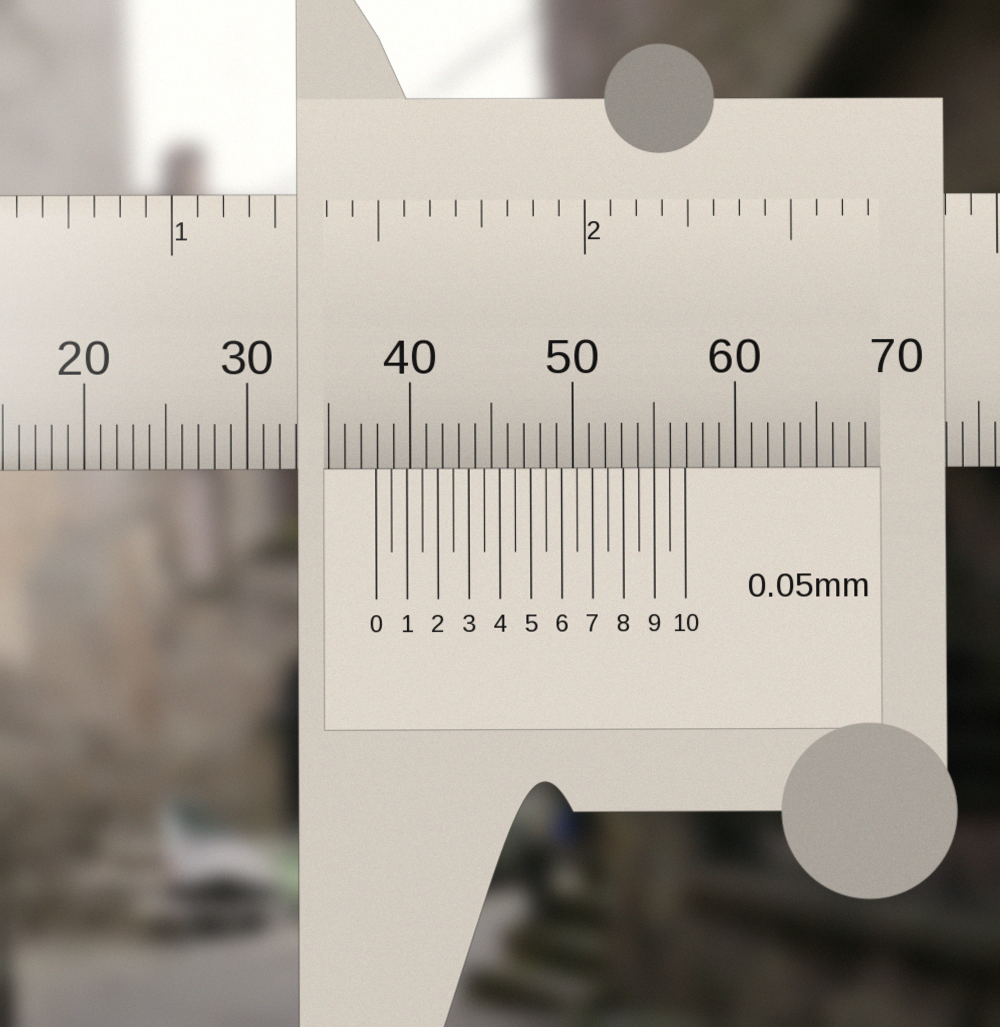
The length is {"value": 37.9, "unit": "mm"}
